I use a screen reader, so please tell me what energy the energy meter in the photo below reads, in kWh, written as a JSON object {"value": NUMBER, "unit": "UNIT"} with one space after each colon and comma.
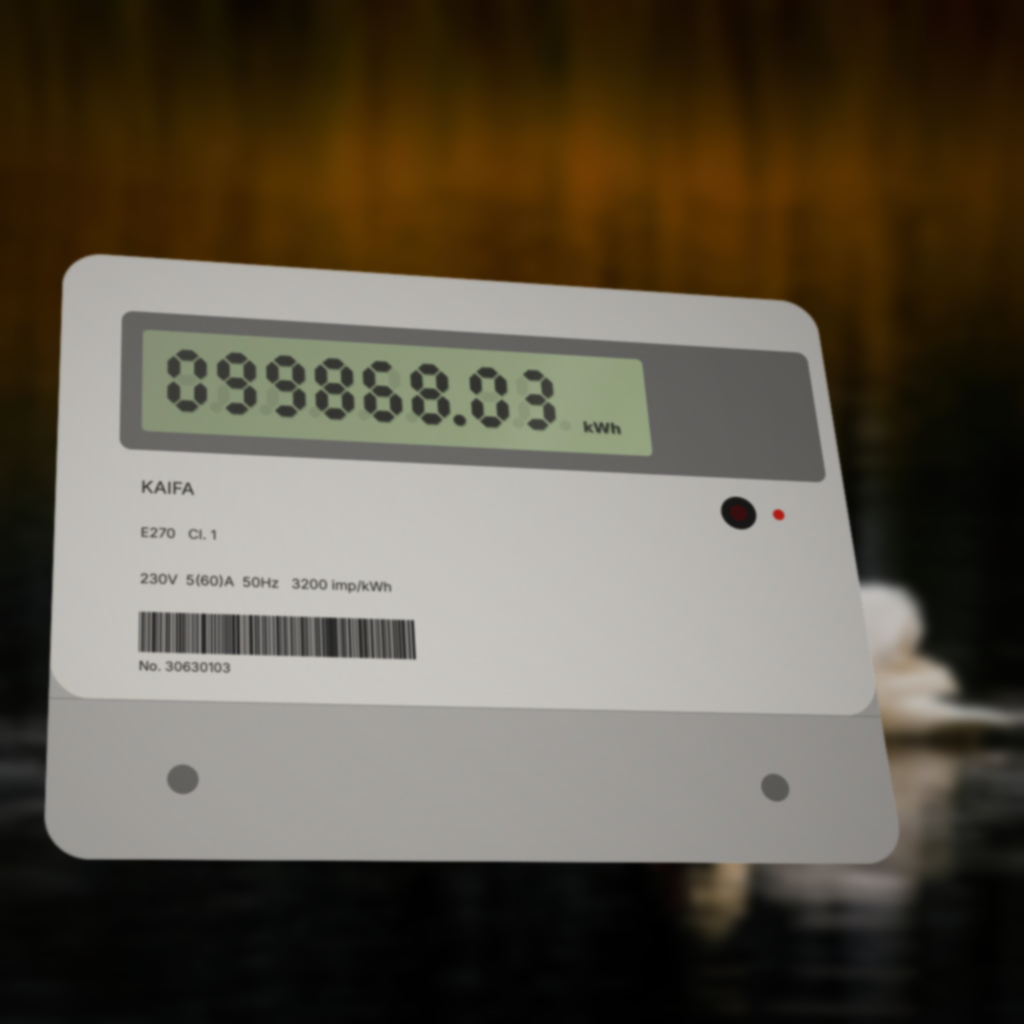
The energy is {"value": 99868.03, "unit": "kWh"}
